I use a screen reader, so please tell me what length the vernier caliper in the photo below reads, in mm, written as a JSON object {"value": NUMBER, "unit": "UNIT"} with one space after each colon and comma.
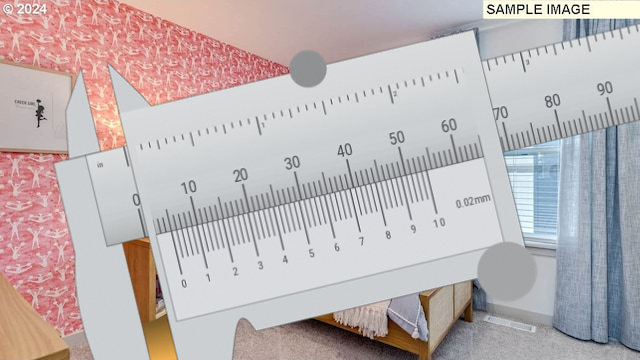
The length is {"value": 5.0, "unit": "mm"}
